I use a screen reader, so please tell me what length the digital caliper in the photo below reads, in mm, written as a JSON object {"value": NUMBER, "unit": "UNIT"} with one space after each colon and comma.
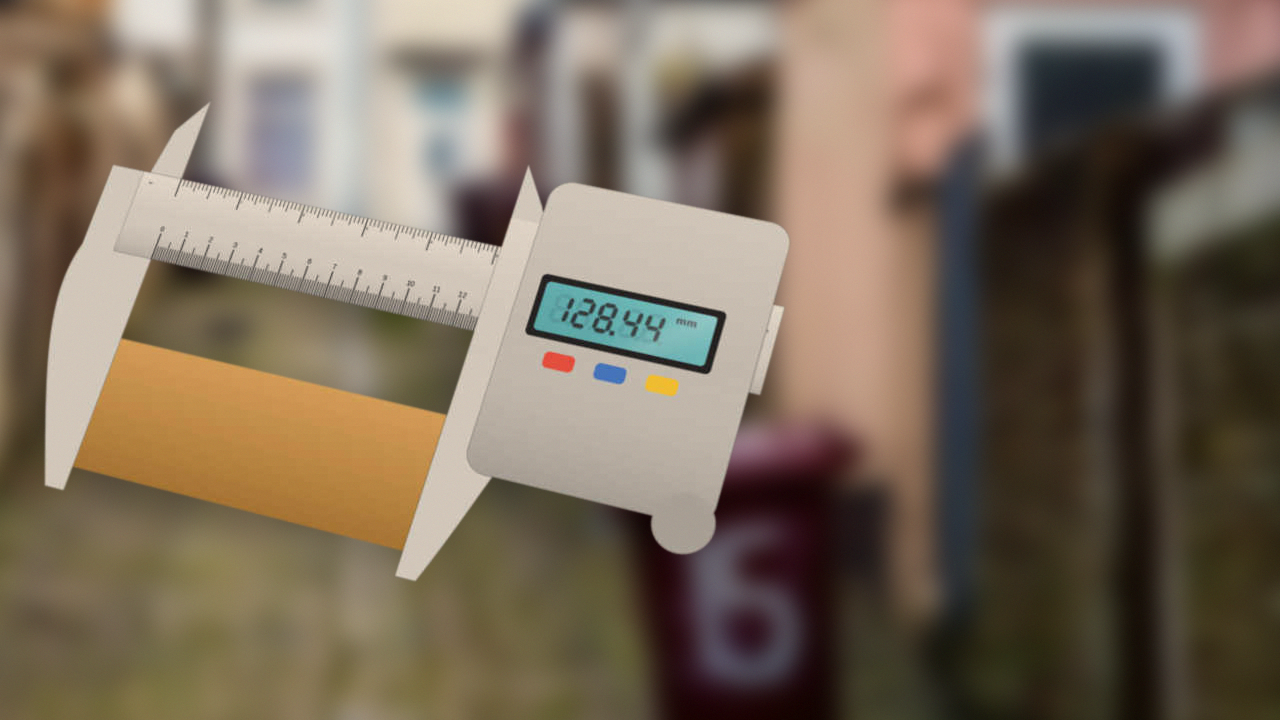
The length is {"value": 128.44, "unit": "mm"}
